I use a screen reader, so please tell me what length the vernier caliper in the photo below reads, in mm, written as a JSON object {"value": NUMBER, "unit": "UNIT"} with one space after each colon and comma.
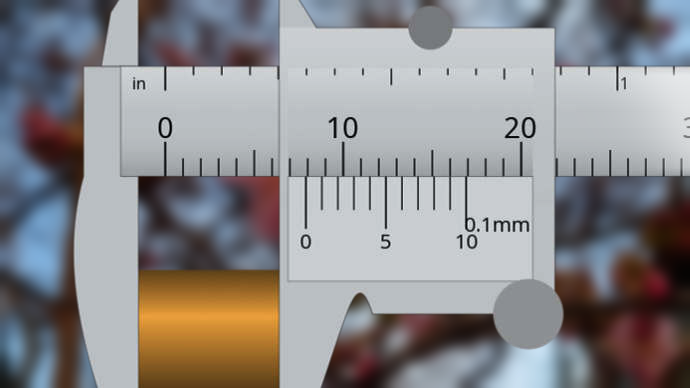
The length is {"value": 7.9, "unit": "mm"}
